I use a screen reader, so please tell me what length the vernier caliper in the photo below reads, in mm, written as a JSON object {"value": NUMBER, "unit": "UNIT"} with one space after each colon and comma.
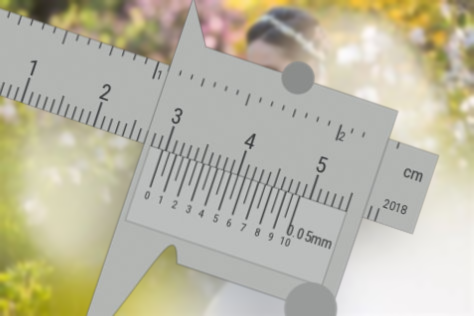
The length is {"value": 29.6, "unit": "mm"}
